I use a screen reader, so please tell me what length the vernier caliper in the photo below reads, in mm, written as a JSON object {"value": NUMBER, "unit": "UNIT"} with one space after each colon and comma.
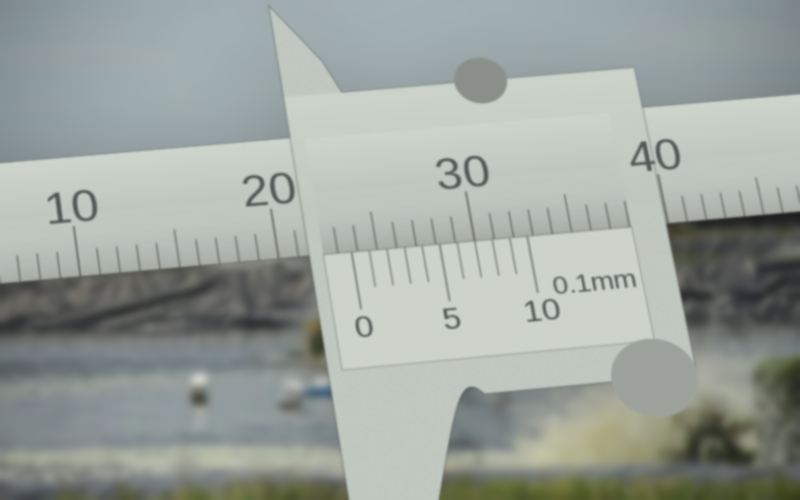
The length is {"value": 23.7, "unit": "mm"}
